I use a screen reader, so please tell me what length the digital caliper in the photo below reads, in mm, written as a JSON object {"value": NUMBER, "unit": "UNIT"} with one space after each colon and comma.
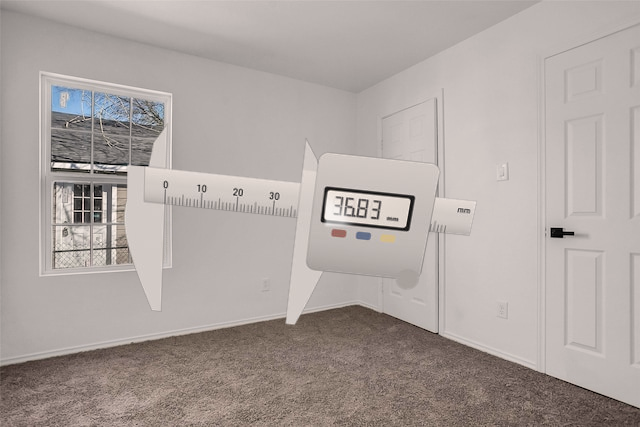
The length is {"value": 36.83, "unit": "mm"}
